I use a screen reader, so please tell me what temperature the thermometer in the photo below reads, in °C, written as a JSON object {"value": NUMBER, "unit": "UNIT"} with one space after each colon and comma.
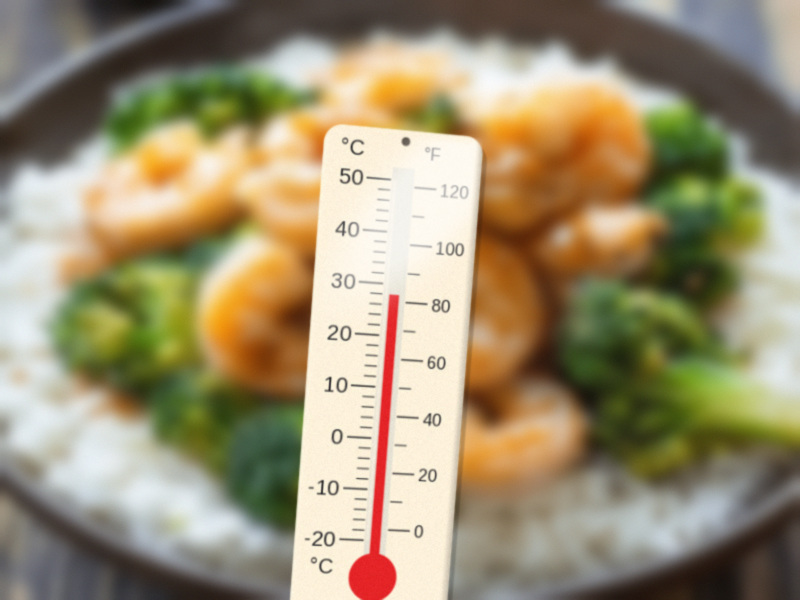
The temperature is {"value": 28, "unit": "°C"}
